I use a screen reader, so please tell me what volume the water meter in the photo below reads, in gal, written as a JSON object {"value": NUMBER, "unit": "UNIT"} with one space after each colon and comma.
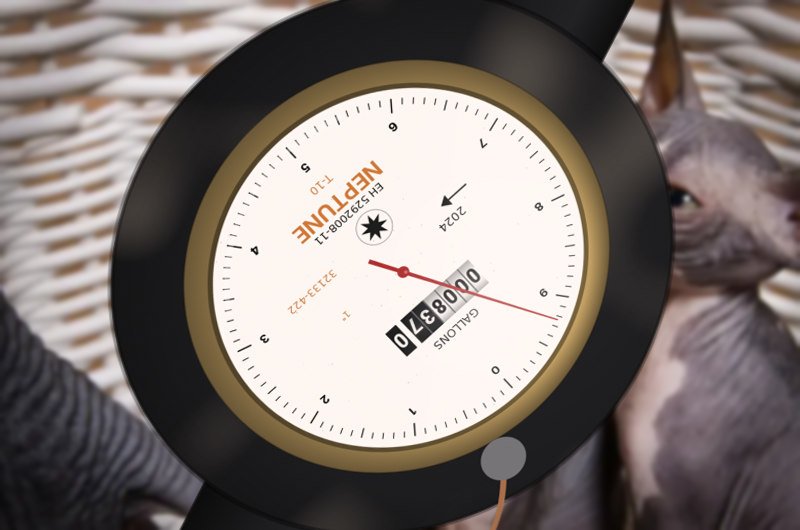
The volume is {"value": 8369.2, "unit": "gal"}
